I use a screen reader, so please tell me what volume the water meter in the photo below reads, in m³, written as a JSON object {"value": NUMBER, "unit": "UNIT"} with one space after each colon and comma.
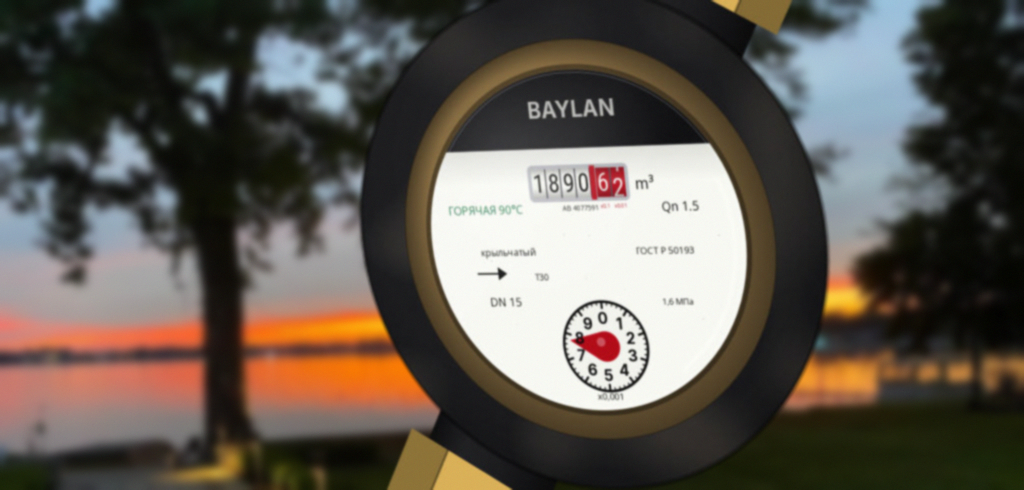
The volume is {"value": 1890.617, "unit": "m³"}
